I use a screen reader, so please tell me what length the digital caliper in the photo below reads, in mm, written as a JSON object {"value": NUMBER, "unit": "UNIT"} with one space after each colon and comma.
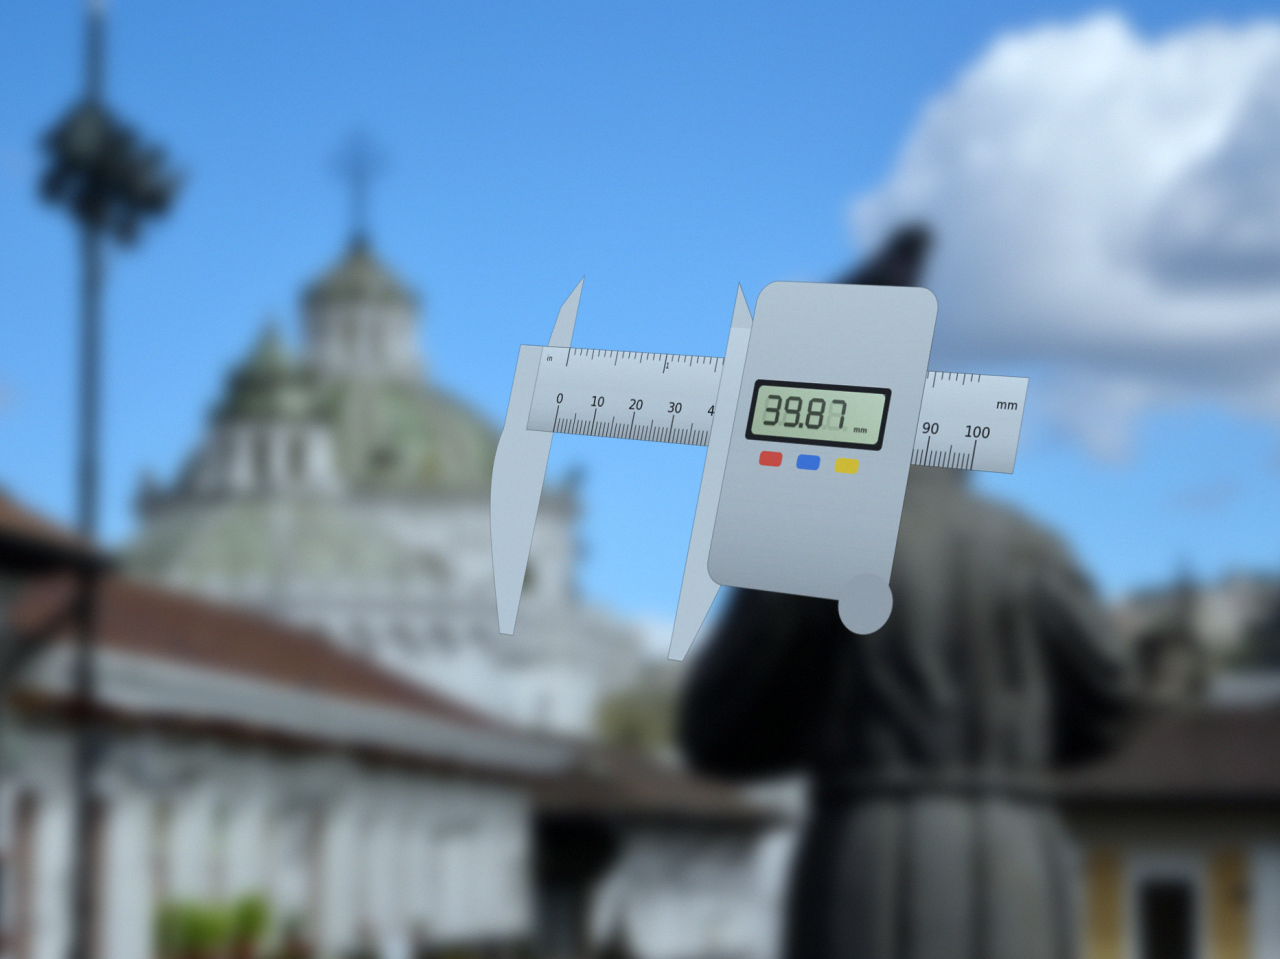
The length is {"value": 39.87, "unit": "mm"}
